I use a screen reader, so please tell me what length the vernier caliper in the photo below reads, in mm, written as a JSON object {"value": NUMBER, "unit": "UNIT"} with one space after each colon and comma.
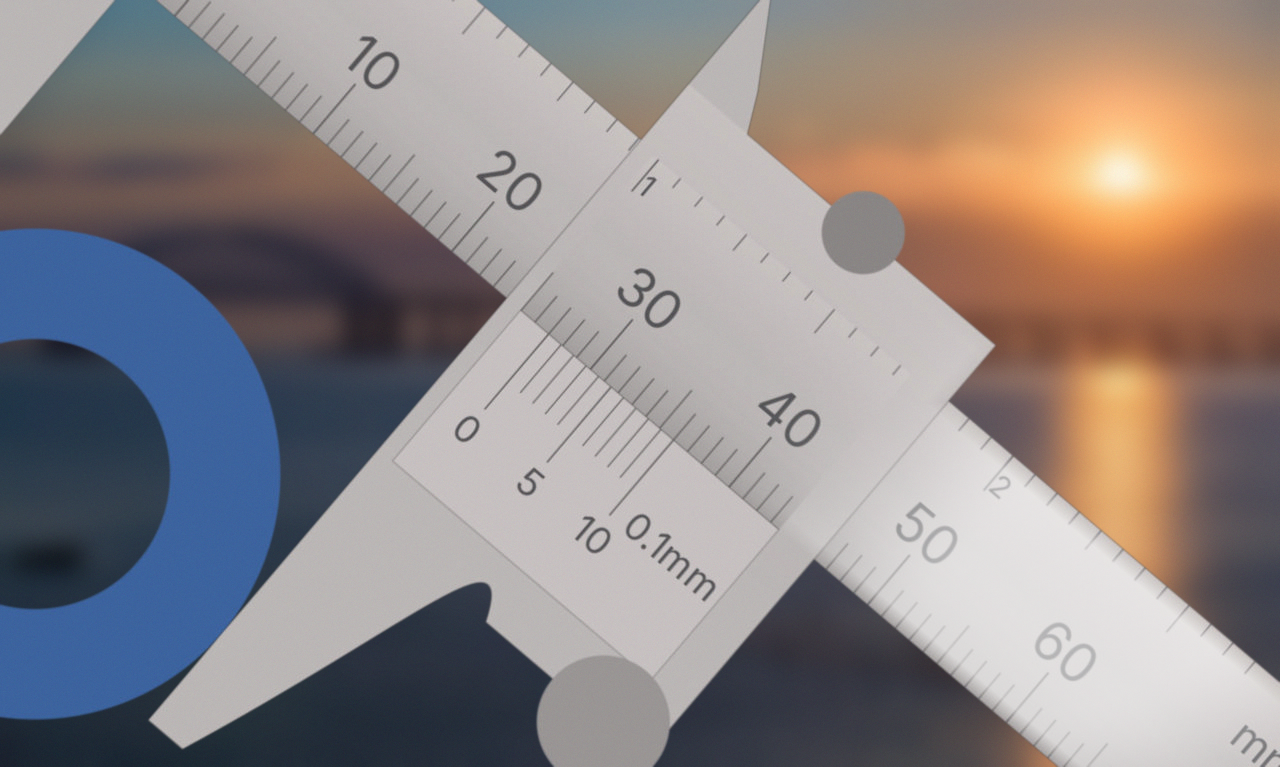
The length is {"value": 27.0, "unit": "mm"}
